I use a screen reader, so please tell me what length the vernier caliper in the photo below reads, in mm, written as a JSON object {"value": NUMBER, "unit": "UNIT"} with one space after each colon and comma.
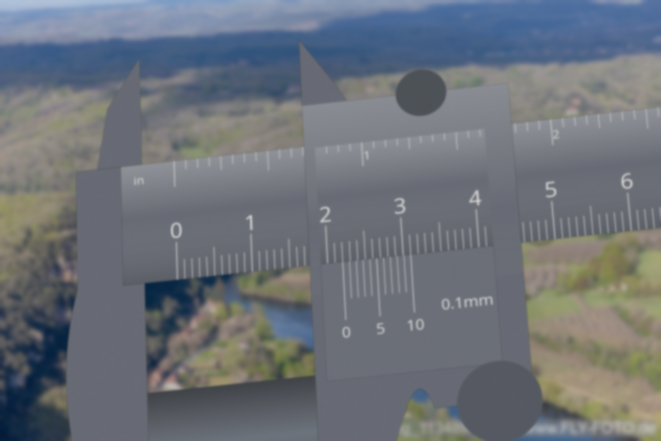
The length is {"value": 22.0, "unit": "mm"}
